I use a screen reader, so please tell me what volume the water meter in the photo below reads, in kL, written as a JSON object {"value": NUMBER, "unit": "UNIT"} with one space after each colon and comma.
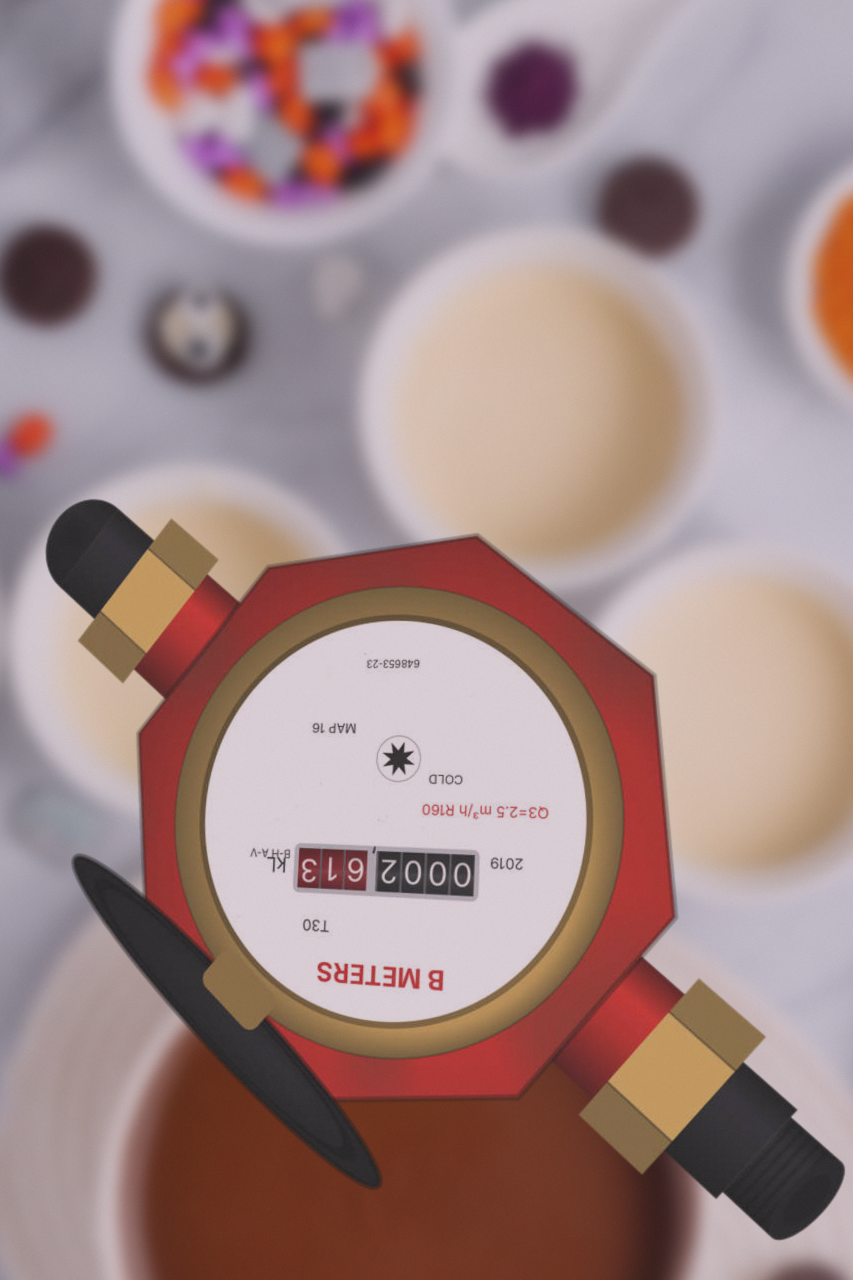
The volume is {"value": 2.613, "unit": "kL"}
